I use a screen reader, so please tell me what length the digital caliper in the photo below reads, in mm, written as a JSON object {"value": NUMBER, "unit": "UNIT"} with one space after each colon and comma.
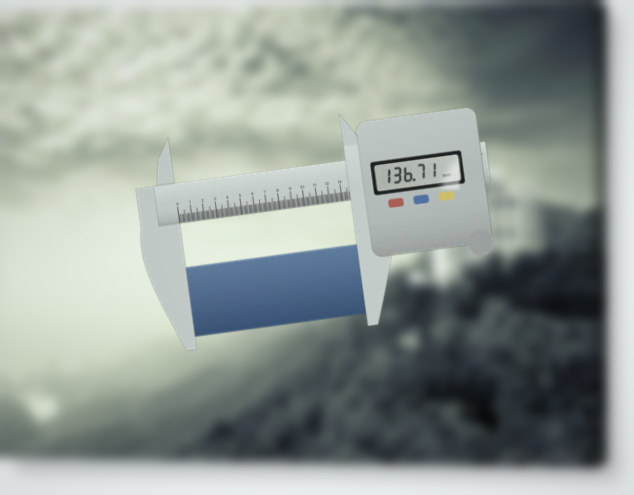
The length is {"value": 136.71, "unit": "mm"}
